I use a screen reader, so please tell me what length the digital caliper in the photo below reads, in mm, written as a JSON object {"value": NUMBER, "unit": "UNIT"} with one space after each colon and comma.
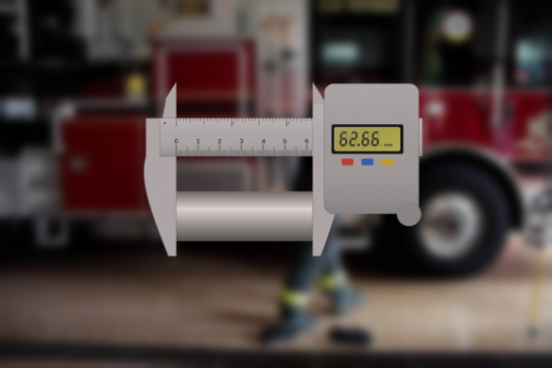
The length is {"value": 62.66, "unit": "mm"}
